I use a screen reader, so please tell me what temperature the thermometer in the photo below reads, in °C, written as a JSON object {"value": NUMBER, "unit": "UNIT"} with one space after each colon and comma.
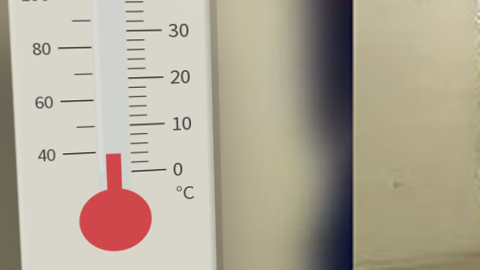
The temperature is {"value": 4, "unit": "°C"}
